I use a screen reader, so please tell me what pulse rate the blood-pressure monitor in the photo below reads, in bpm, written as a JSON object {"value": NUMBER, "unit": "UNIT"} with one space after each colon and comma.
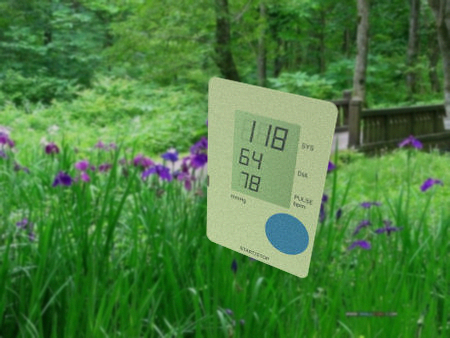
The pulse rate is {"value": 78, "unit": "bpm"}
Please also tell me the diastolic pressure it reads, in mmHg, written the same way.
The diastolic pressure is {"value": 64, "unit": "mmHg"}
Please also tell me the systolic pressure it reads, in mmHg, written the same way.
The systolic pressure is {"value": 118, "unit": "mmHg"}
